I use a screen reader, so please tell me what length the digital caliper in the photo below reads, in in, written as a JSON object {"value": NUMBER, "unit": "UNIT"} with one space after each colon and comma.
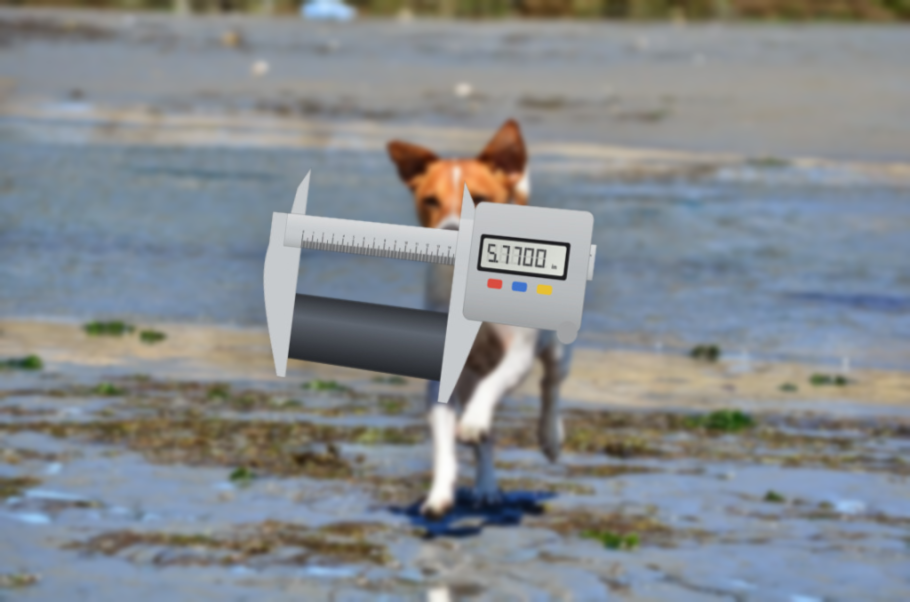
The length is {"value": 5.7700, "unit": "in"}
